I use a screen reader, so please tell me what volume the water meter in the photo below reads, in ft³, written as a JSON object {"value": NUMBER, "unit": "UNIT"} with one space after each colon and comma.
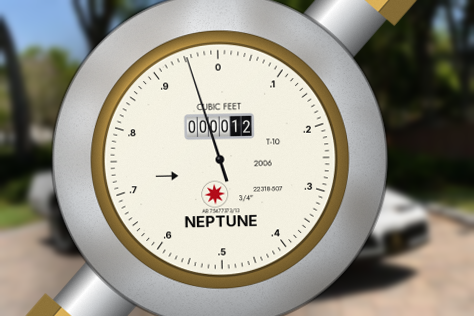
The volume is {"value": 11.95, "unit": "ft³"}
